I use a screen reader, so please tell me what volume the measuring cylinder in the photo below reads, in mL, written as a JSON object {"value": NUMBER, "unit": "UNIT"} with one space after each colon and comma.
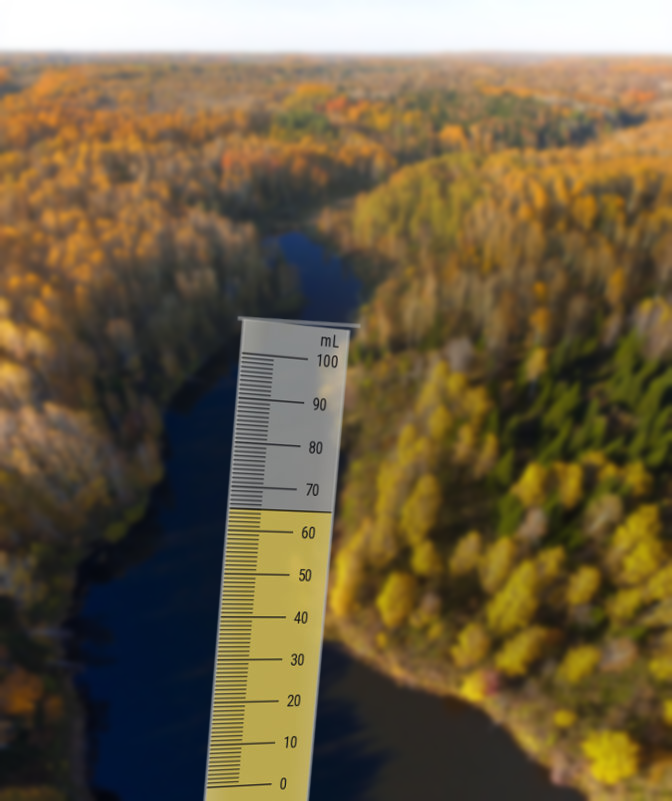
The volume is {"value": 65, "unit": "mL"}
